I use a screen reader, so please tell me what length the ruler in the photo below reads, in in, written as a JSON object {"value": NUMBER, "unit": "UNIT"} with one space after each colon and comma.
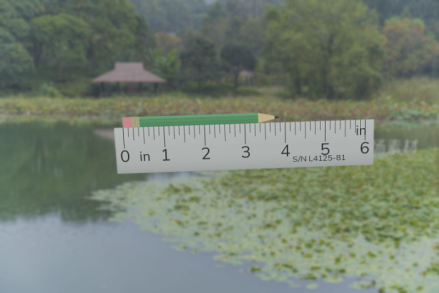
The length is {"value": 3.875, "unit": "in"}
